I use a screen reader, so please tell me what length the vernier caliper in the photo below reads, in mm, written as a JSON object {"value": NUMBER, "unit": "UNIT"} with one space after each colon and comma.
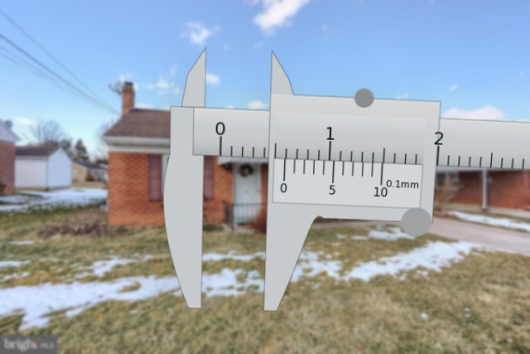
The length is {"value": 5.9, "unit": "mm"}
